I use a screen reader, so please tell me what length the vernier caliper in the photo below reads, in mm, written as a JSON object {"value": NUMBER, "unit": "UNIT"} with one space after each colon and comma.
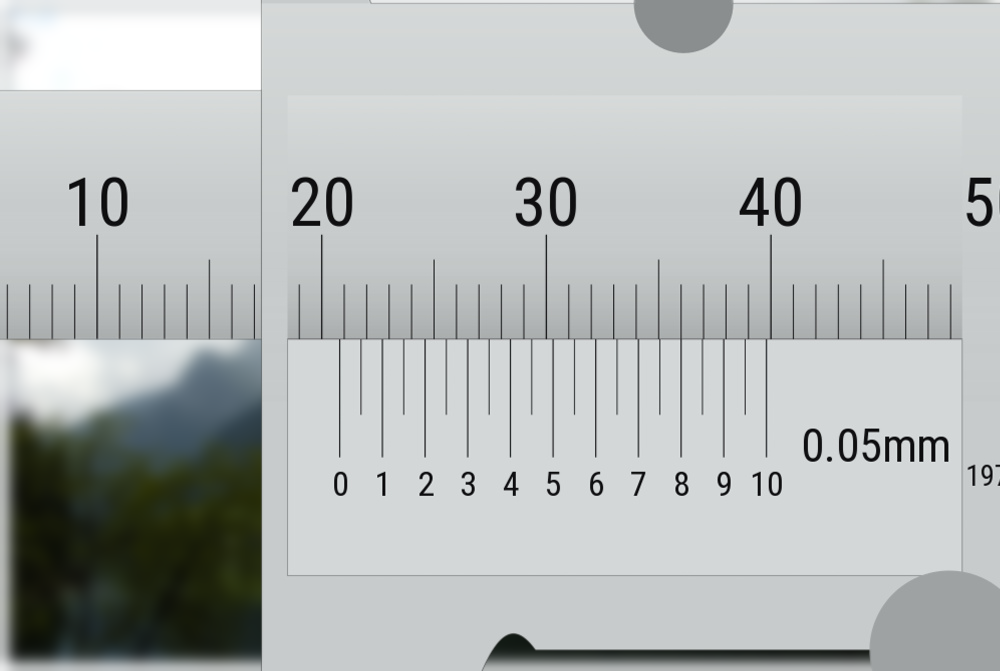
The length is {"value": 20.8, "unit": "mm"}
